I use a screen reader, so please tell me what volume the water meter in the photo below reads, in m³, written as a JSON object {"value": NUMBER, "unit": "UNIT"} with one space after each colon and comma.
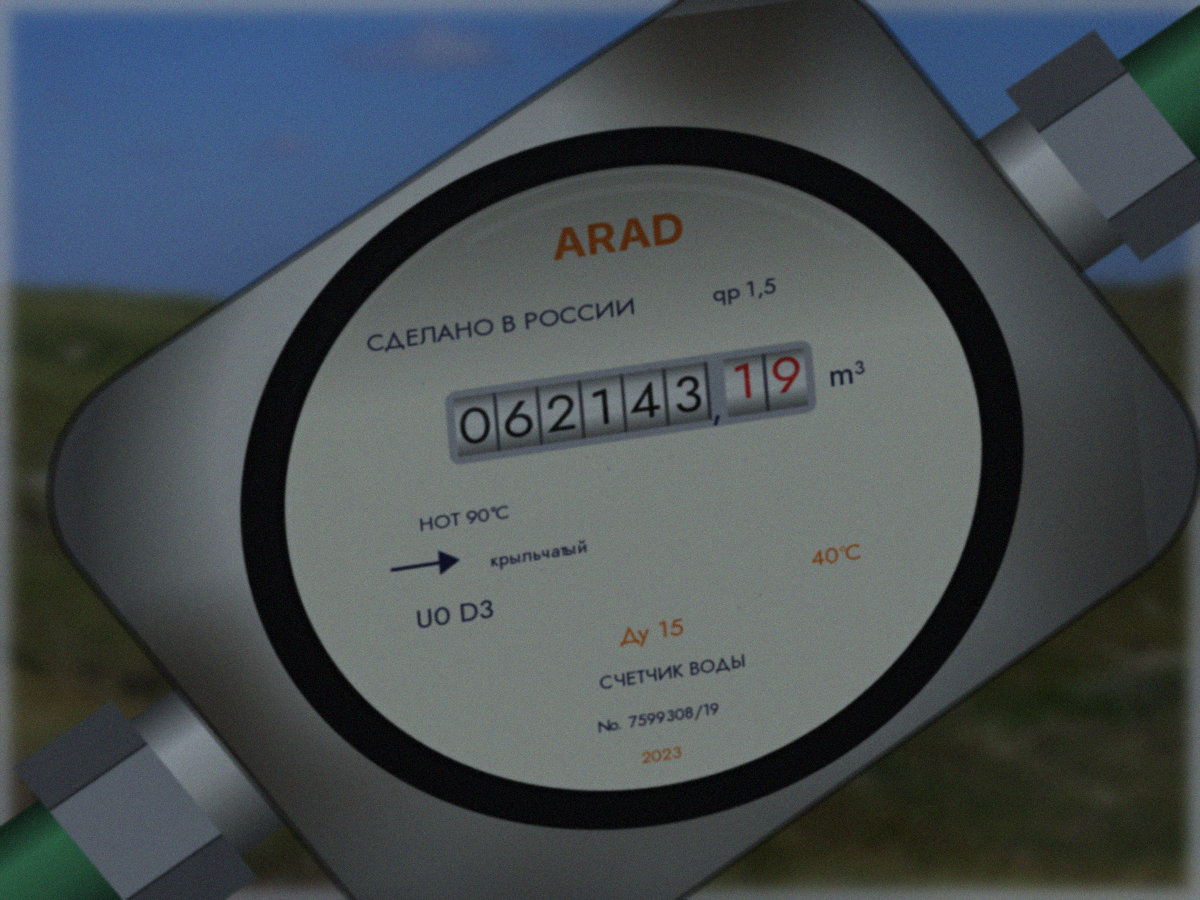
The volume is {"value": 62143.19, "unit": "m³"}
